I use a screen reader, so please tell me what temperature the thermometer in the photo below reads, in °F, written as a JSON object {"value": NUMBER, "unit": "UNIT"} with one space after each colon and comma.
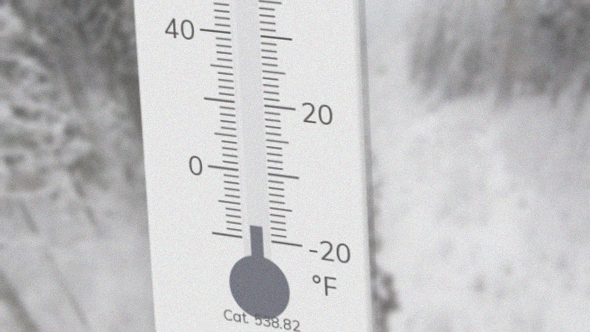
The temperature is {"value": -16, "unit": "°F"}
